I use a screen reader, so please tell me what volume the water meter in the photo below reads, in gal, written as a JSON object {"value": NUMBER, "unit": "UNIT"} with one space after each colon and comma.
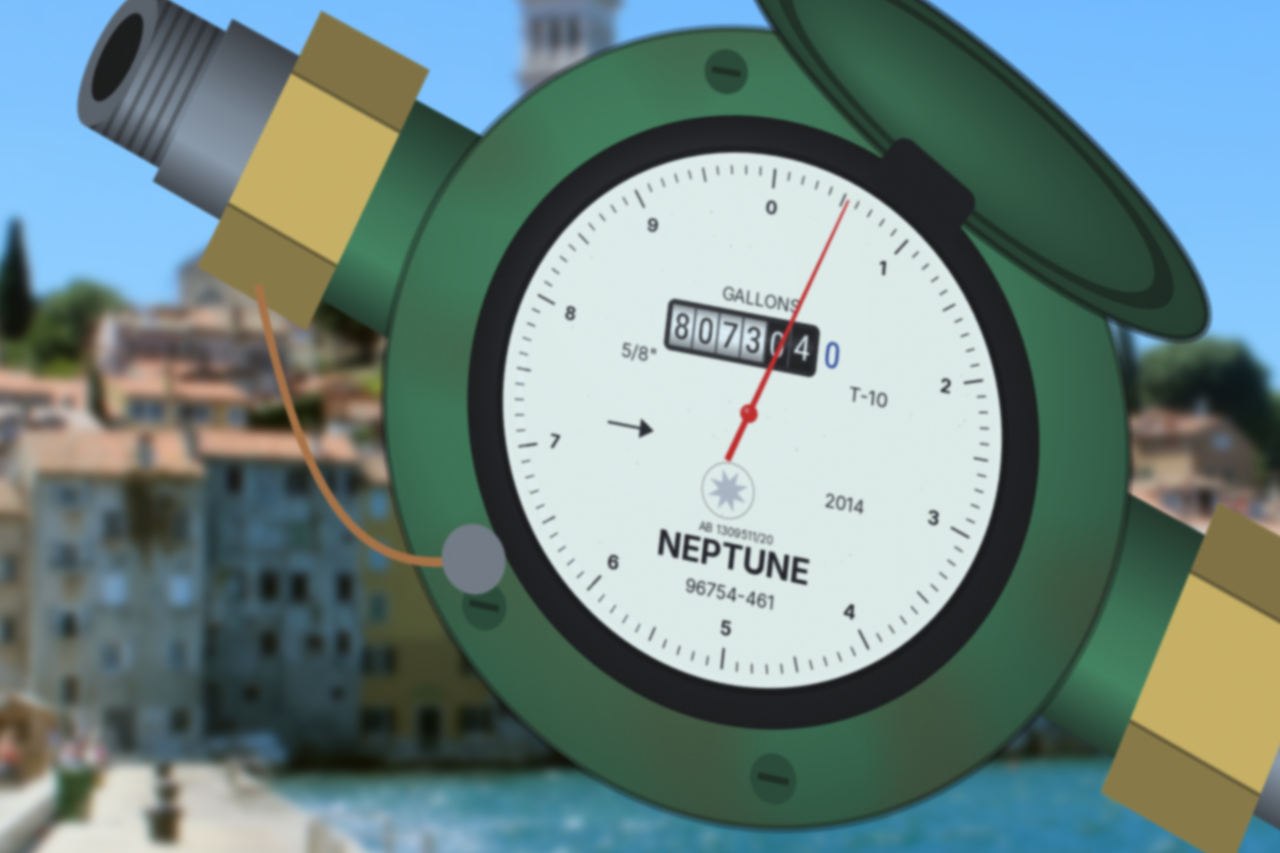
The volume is {"value": 8073040.5, "unit": "gal"}
